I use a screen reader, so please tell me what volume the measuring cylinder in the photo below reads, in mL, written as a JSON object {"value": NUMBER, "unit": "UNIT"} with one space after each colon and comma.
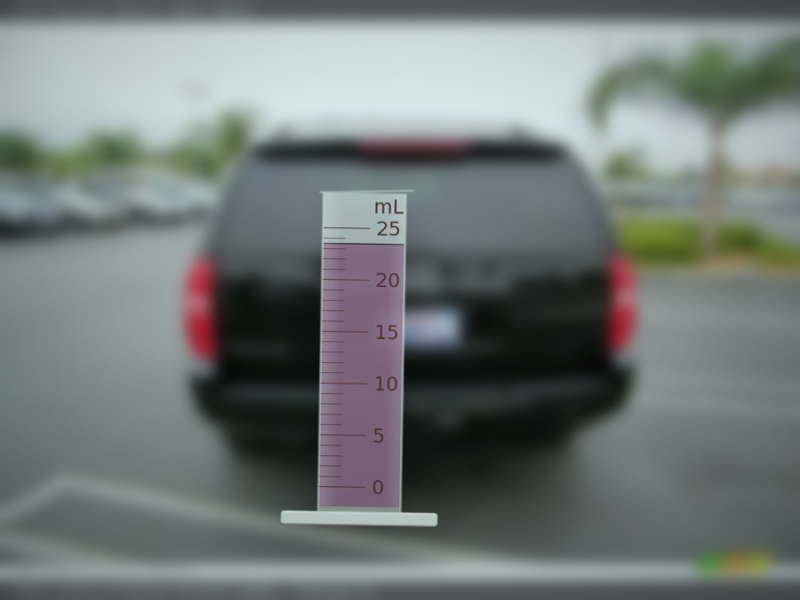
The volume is {"value": 23.5, "unit": "mL"}
